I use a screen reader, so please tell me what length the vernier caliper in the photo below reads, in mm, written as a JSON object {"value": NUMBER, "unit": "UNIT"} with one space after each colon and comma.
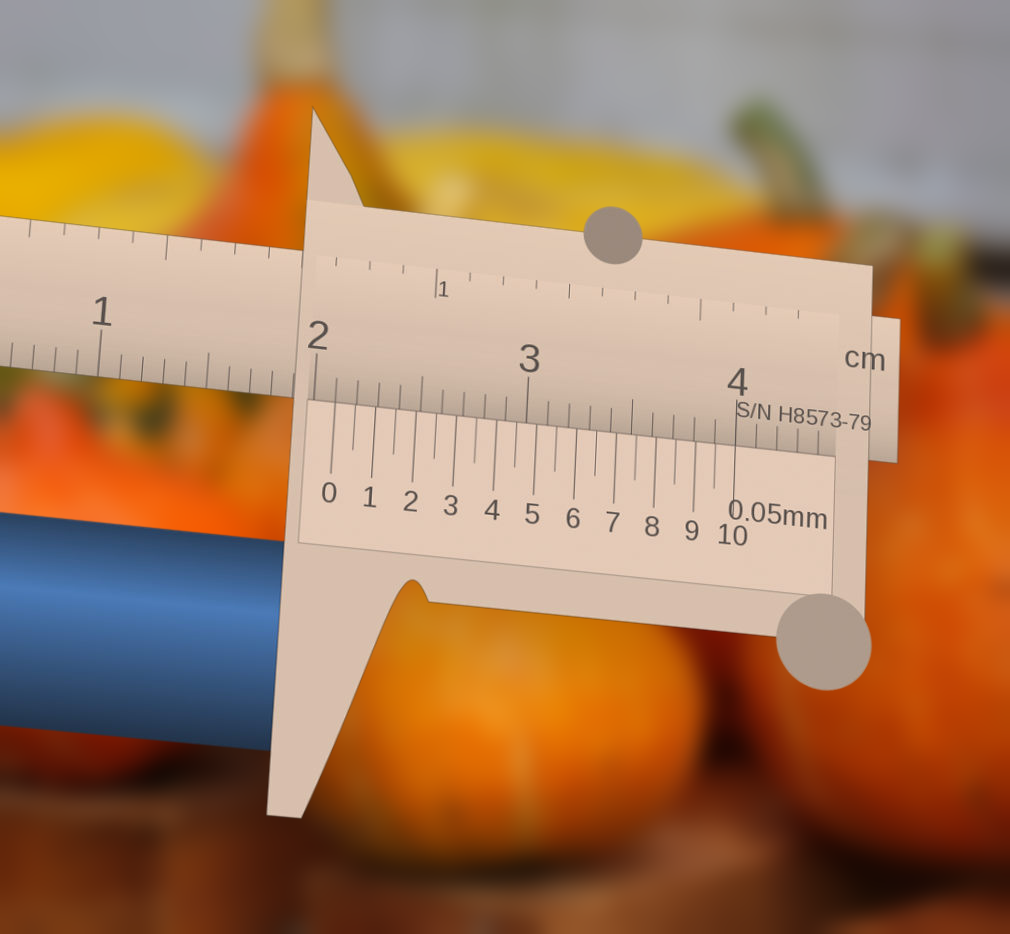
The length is {"value": 21.0, "unit": "mm"}
